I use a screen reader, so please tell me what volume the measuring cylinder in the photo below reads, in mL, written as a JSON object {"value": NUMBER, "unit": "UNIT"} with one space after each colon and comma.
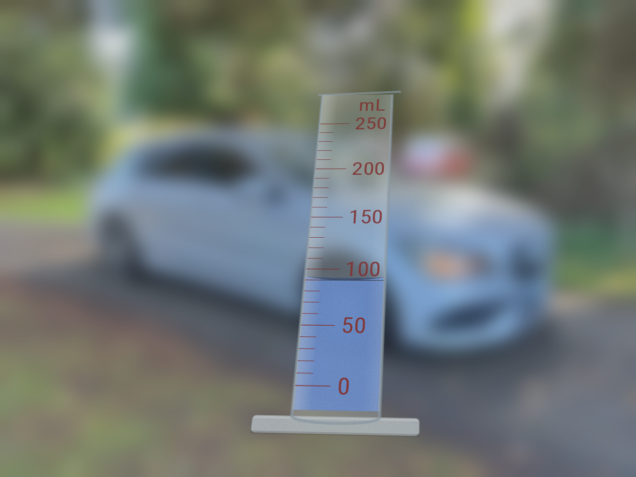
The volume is {"value": 90, "unit": "mL"}
